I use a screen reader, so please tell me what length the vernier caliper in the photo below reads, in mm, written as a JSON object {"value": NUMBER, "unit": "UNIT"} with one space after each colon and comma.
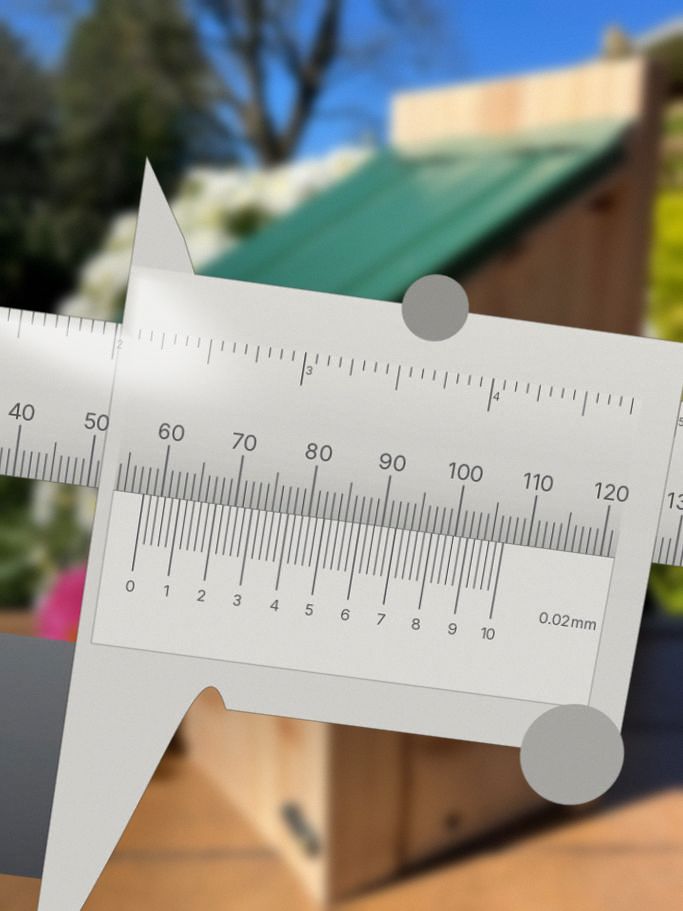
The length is {"value": 57.6, "unit": "mm"}
